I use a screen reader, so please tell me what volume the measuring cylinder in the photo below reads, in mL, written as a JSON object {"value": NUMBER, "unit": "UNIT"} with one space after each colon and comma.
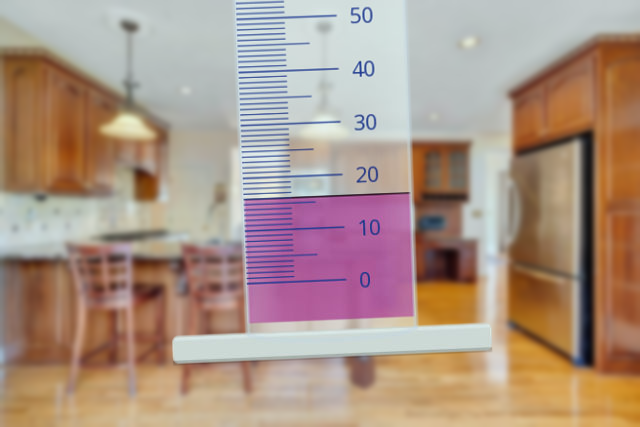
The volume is {"value": 16, "unit": "mL"}
